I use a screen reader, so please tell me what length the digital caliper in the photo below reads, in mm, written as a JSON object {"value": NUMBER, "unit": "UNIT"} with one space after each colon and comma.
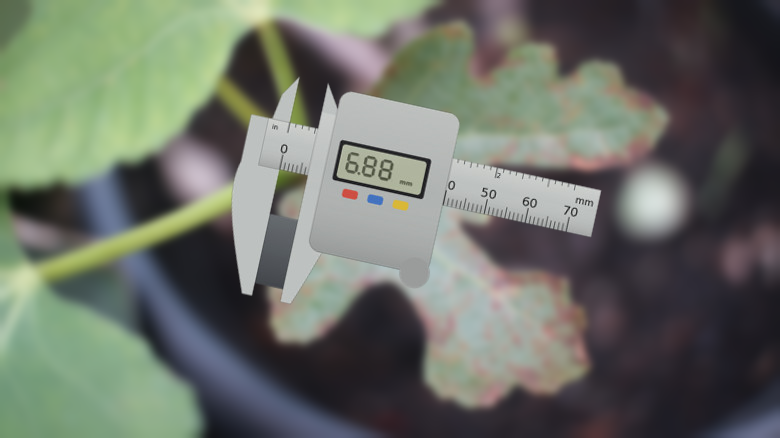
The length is {"value": 6.88, "unit": "mm"}
